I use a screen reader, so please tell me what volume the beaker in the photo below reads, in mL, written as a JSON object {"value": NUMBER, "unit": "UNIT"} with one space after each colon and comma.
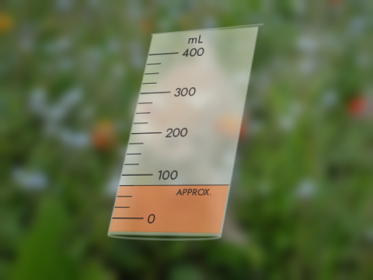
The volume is {"value": 75, "unit": "mL"}
